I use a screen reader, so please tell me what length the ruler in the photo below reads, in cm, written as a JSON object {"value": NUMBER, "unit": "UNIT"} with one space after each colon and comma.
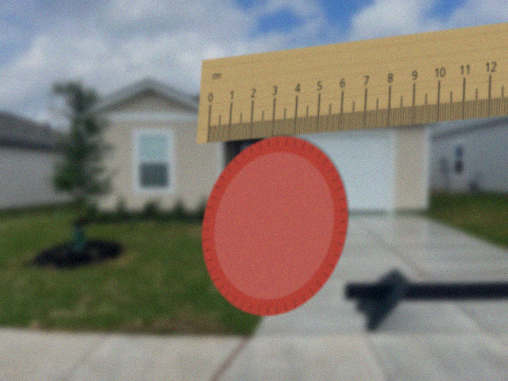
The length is {"value": 6.5, "unit": "cm"}
